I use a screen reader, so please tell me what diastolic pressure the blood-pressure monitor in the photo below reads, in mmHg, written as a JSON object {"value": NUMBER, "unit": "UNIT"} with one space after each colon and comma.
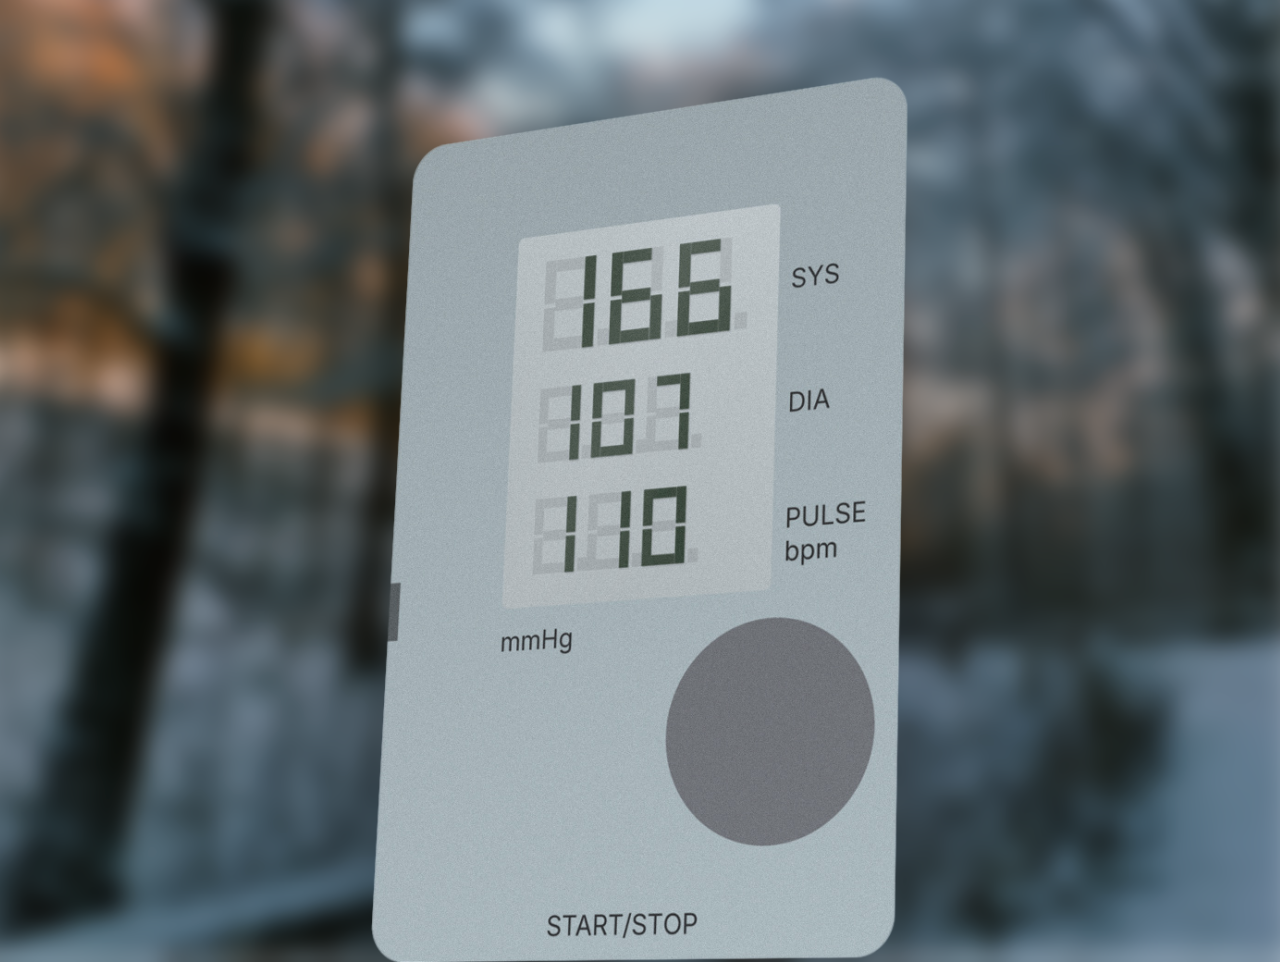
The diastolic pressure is {"value": 107, "unit": "mmHg"}
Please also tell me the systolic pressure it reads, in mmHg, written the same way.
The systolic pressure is {"value": 166, "unit": "mmHg"}
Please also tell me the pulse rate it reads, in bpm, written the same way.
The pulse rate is {"value": 110, "unit": "bpm"}
